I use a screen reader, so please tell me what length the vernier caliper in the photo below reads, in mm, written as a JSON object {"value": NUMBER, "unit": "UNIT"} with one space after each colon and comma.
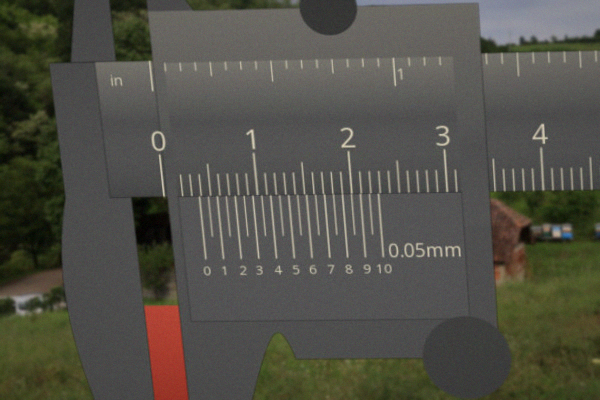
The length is {"value": 3.8, "unit": "mm"}
